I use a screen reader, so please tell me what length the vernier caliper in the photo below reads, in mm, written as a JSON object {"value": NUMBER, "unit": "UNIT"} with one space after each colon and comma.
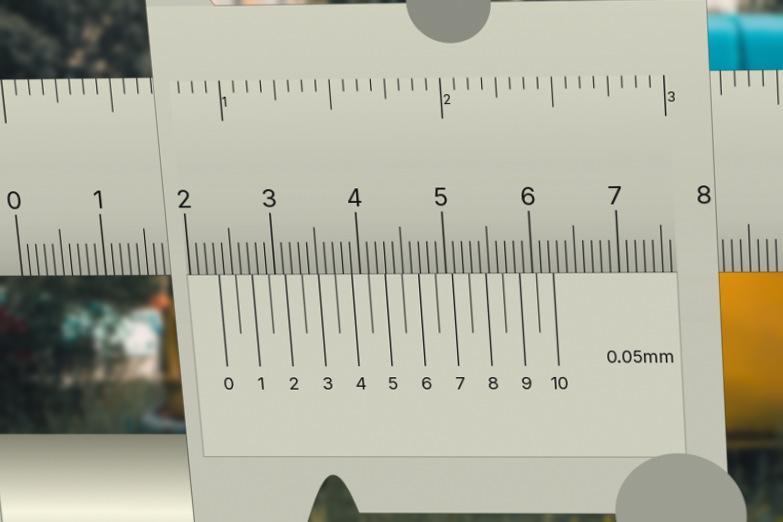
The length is {"value": 23.4, "unit": "mm"}
